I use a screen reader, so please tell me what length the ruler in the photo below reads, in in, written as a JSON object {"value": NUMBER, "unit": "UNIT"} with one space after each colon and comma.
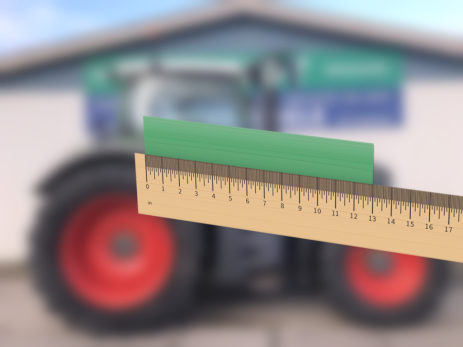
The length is {"value": 13, "unit": "in"}
